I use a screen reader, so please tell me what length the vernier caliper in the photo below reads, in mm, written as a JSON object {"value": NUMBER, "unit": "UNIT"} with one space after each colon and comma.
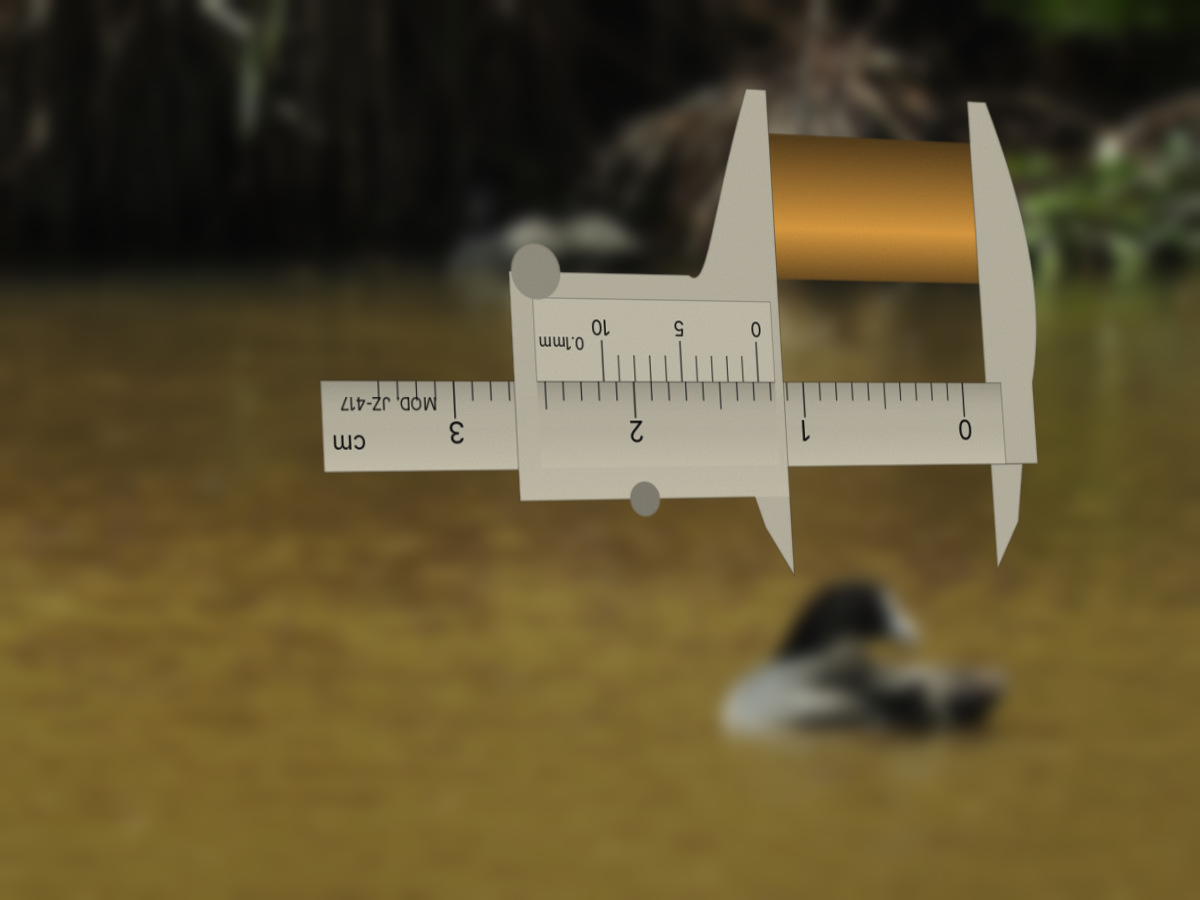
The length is {"value": 12.7, "unit": "mm"}
